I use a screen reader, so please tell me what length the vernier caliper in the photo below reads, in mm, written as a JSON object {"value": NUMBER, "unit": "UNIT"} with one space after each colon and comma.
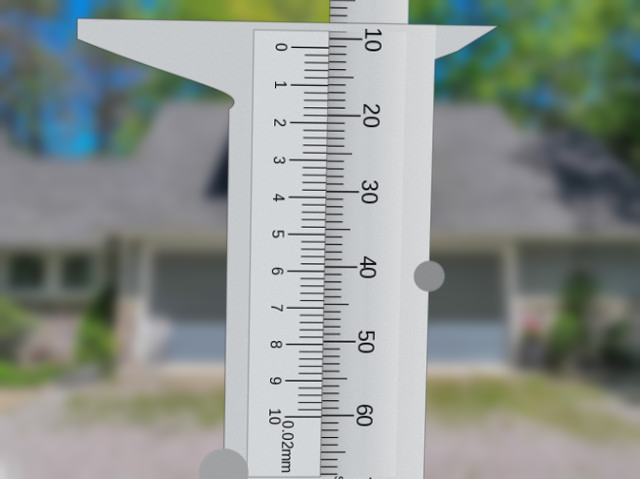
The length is {"value": 11.2, "unit": "mm"}
